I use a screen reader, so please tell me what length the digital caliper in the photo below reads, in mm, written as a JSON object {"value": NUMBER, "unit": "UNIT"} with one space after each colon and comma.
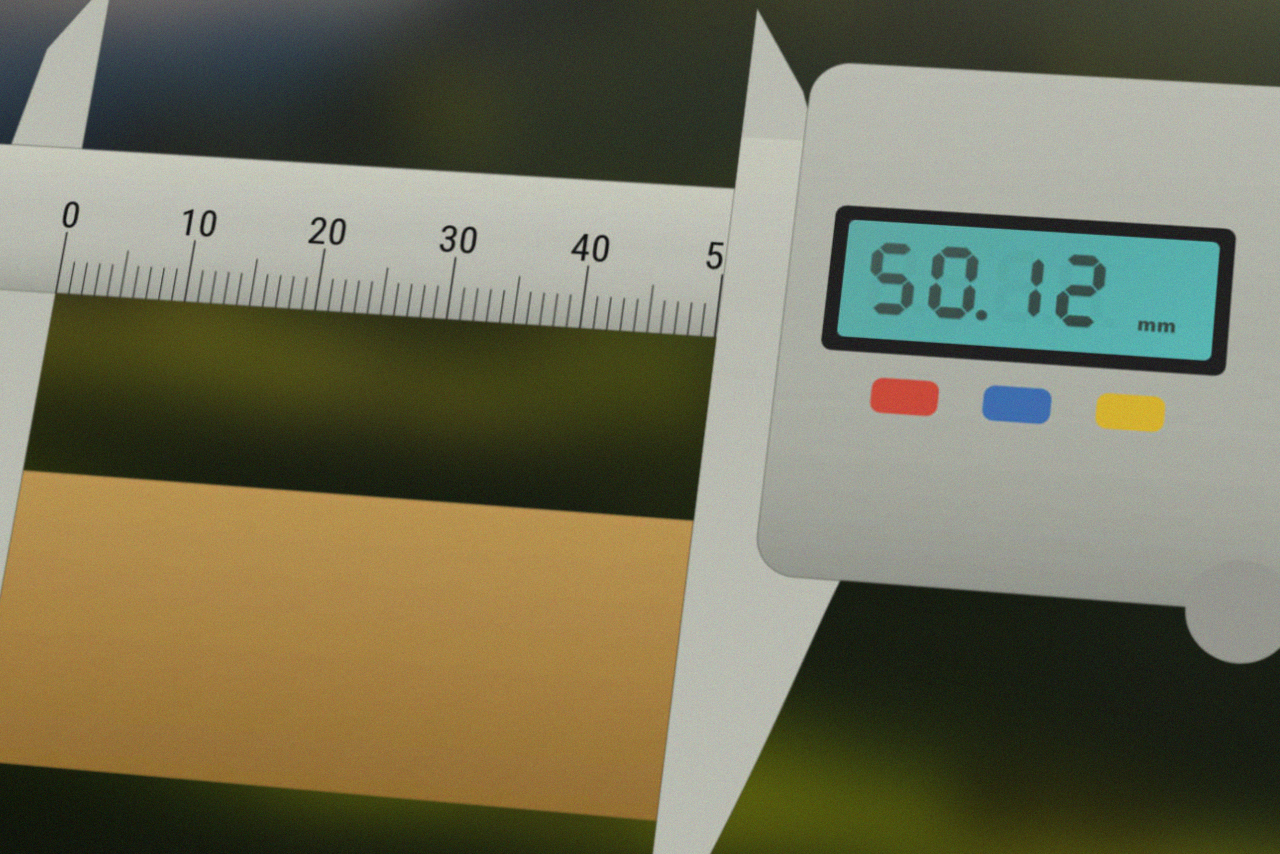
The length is {"value": 50.12, "unit": "mm"}
